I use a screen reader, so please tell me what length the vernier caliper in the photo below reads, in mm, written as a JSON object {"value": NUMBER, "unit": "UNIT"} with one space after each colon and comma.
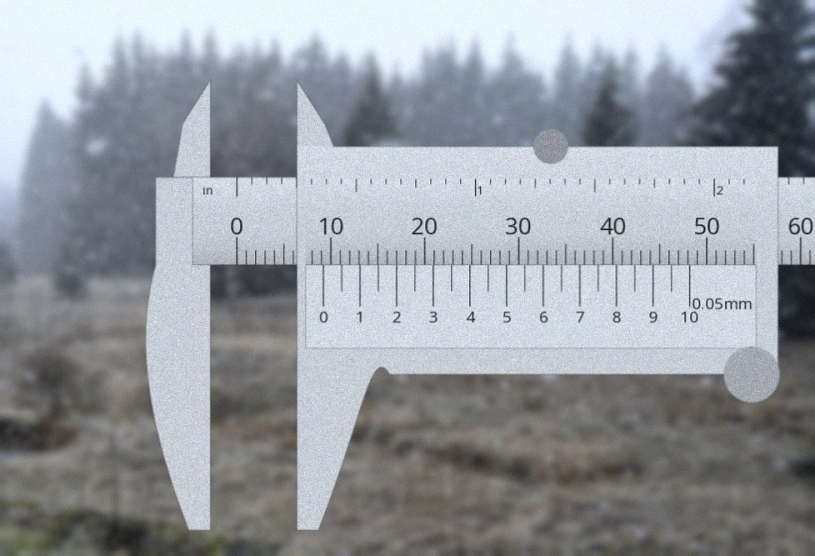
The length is {"value": 9.2, "unit": "mm"}
